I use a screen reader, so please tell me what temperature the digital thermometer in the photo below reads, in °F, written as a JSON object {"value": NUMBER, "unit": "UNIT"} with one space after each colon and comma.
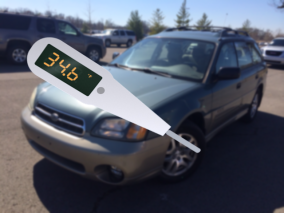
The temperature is {"value": 34.6, "unit": "°F"}
